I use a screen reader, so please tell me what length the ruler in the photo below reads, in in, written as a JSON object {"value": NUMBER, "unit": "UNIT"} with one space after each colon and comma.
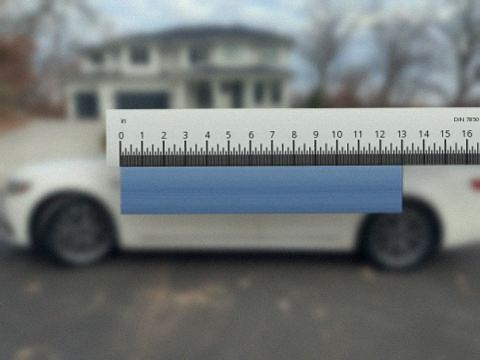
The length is {"value": 13, "unit": "in"}
